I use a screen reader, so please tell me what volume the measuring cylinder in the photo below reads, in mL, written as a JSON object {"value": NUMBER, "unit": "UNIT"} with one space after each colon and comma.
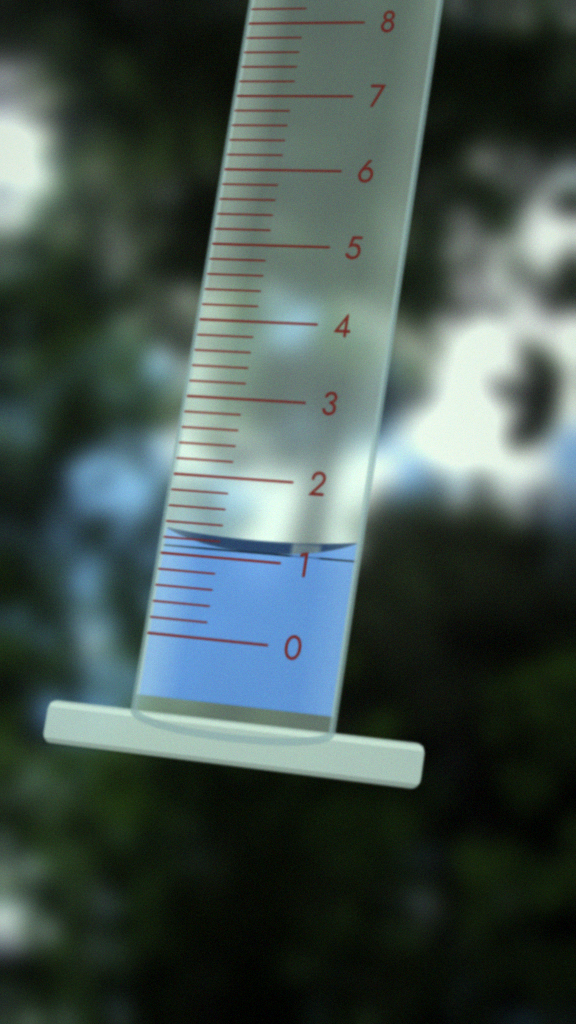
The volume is {"value": 1.1, "unit": "mL"}
